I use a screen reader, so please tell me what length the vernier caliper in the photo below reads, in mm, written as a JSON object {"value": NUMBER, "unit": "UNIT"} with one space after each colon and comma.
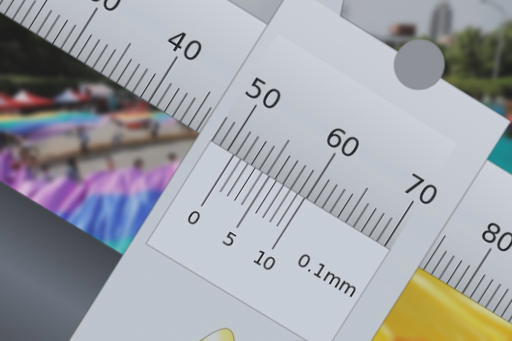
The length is {"value": 50.8, "unit": "mm"}
